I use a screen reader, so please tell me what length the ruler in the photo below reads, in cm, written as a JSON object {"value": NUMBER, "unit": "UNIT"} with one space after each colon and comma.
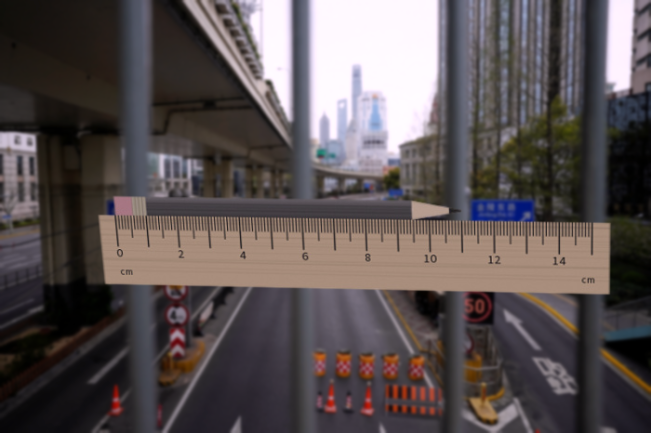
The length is {"value": 11, "unit": "cm"}
